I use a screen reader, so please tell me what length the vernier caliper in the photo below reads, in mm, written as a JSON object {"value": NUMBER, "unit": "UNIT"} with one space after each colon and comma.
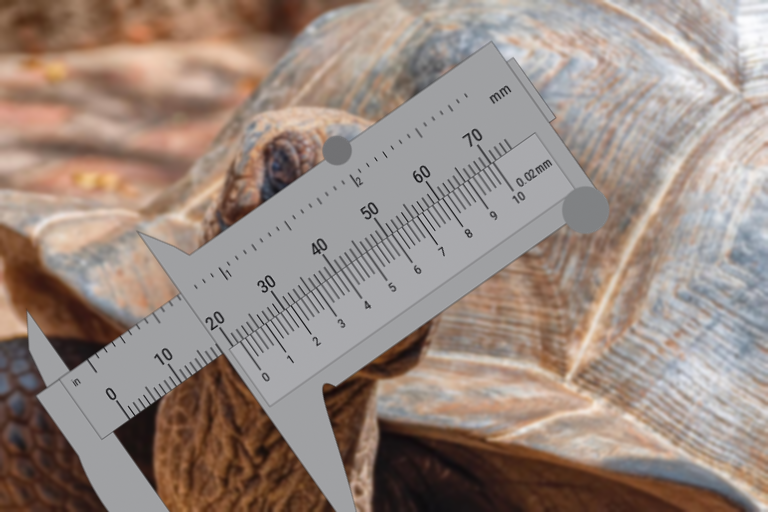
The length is {"value": 21.4, "unit": "mm"}
